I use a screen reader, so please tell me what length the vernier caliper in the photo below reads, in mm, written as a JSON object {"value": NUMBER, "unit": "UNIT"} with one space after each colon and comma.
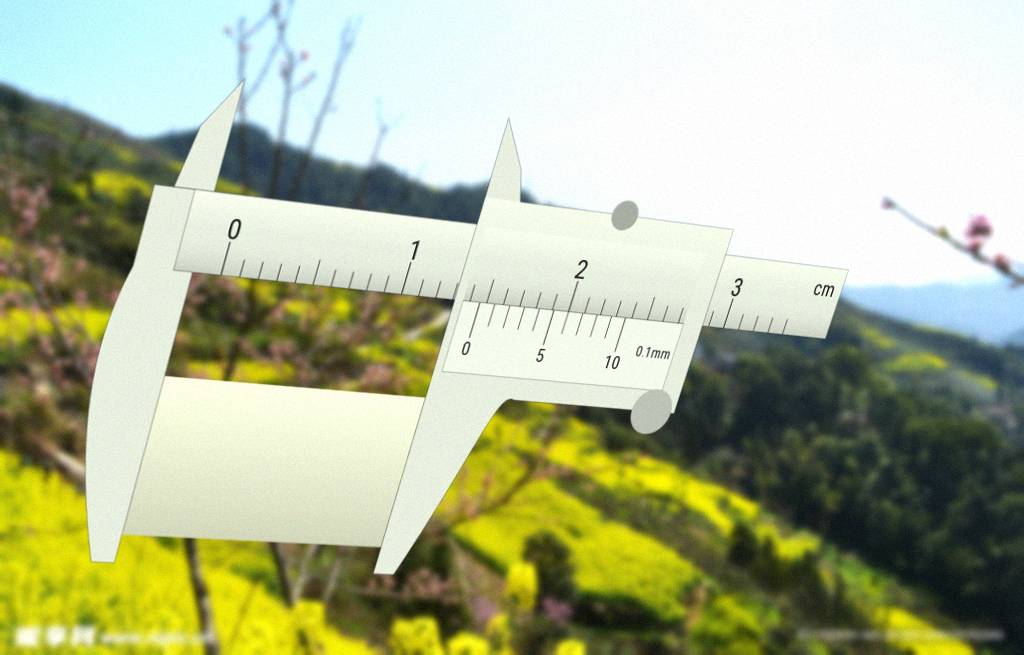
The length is {"value": 14.6, "unit": "mm"}
